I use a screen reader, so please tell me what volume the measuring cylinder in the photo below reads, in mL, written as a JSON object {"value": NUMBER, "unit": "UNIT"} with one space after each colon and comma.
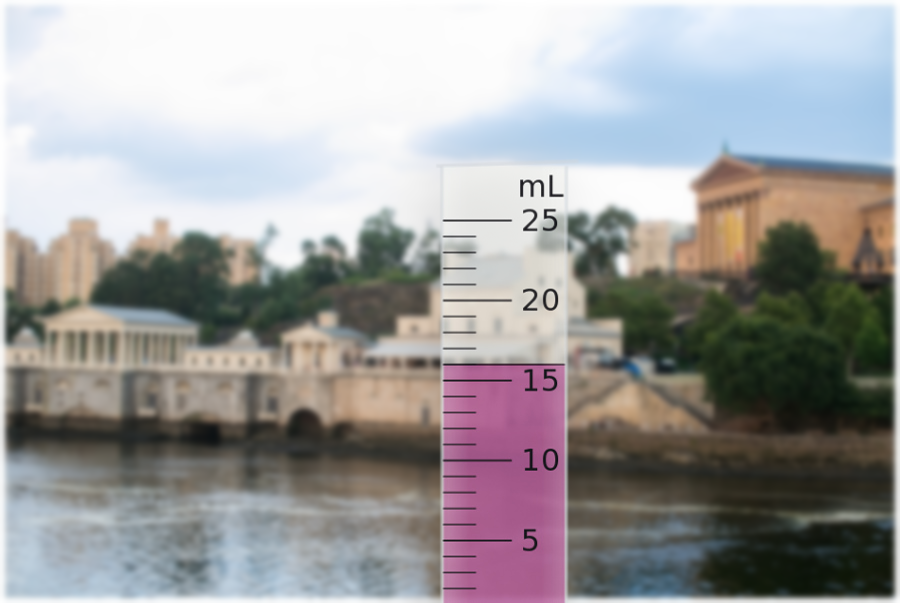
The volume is {"value": 16, "unit": "mL"}
